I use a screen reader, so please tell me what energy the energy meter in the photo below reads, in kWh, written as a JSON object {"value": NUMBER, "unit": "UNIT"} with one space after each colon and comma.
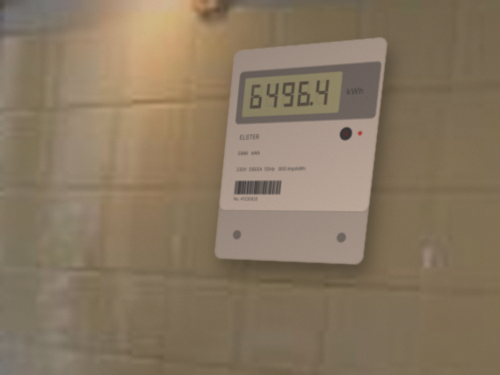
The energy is {"value": 6496.4, "unit": "kWh"}
